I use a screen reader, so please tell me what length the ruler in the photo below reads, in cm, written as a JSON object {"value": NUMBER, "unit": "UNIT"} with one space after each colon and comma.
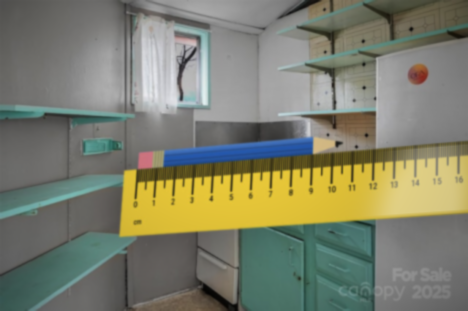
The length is {"value": 10.5, "unit": "cm"}
